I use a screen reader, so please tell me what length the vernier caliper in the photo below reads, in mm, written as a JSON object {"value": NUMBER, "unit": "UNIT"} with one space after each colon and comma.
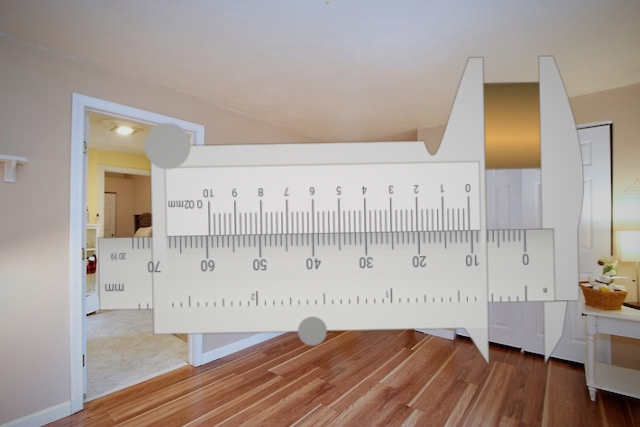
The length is {"value": 10.5, "unit": "mm"}
